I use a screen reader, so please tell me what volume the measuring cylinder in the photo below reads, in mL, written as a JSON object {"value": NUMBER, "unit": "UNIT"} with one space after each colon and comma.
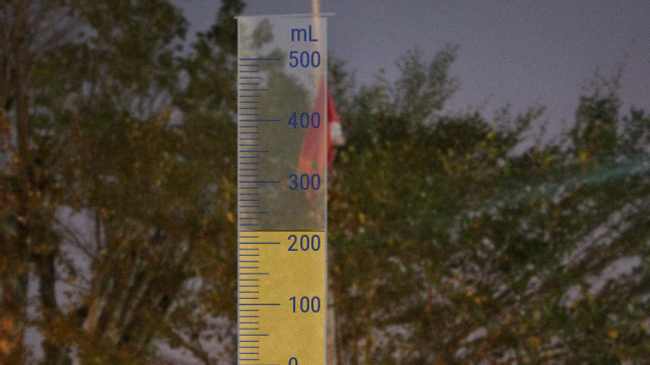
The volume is {"value": 220, "unit": "mL"}
